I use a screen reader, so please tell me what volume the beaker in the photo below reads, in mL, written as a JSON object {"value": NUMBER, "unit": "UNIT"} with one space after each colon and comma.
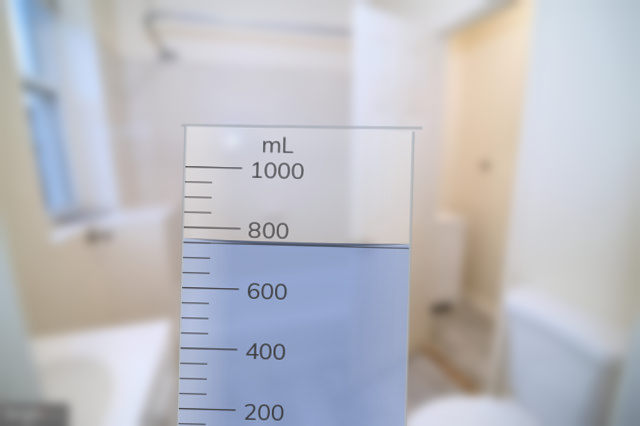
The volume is {"value": 750, "unit": "mL"}
